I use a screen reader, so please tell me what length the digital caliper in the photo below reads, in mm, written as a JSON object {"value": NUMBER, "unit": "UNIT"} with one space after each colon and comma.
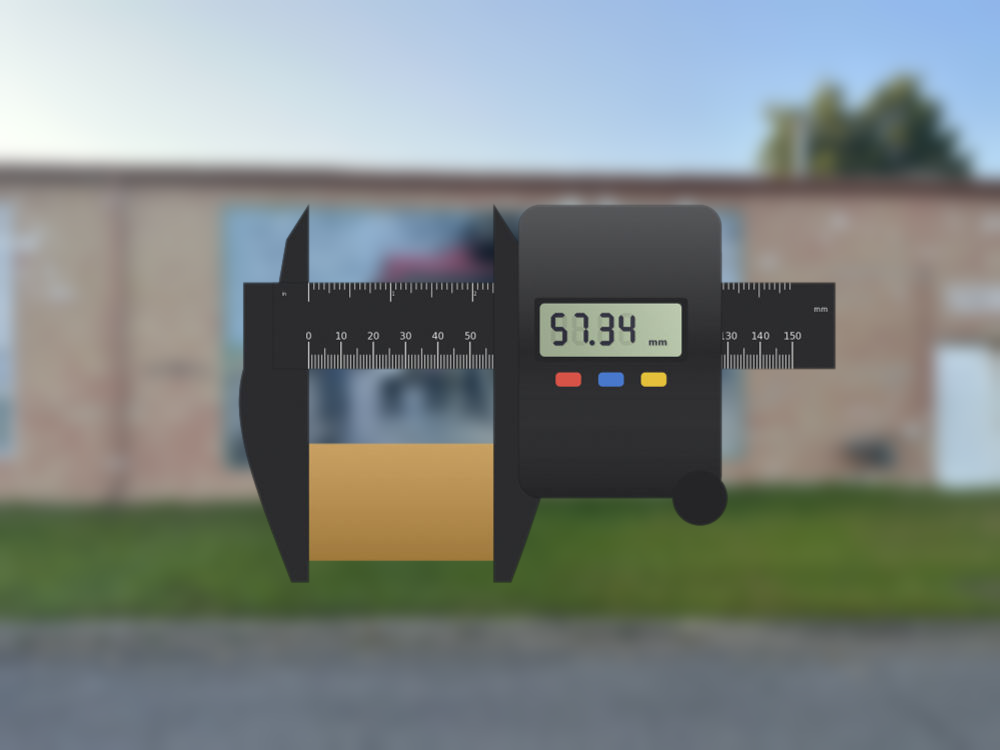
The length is {"value": 57.34, "unit": "mm"}
